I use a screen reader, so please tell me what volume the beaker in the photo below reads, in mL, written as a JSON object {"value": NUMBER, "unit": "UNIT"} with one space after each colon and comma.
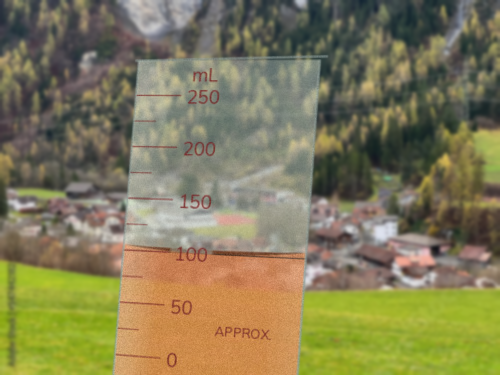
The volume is {"value": 100, "unit": "mL"}
